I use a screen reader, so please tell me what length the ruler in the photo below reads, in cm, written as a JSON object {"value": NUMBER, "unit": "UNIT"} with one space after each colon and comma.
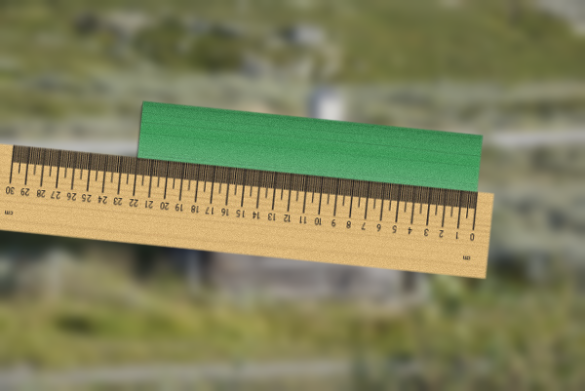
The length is {"value": 22, "unit": "cm"}
